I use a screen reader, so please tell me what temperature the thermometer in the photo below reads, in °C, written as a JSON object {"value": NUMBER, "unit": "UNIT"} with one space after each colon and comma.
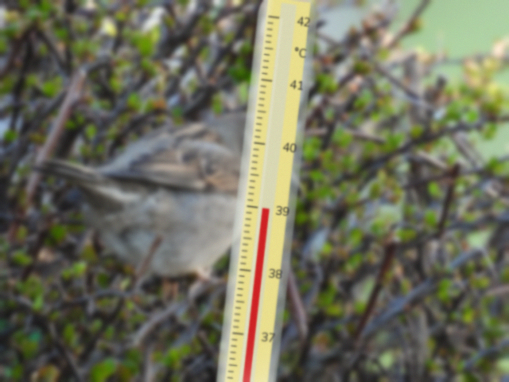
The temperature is {"value": 39, "unit": "°C"}
